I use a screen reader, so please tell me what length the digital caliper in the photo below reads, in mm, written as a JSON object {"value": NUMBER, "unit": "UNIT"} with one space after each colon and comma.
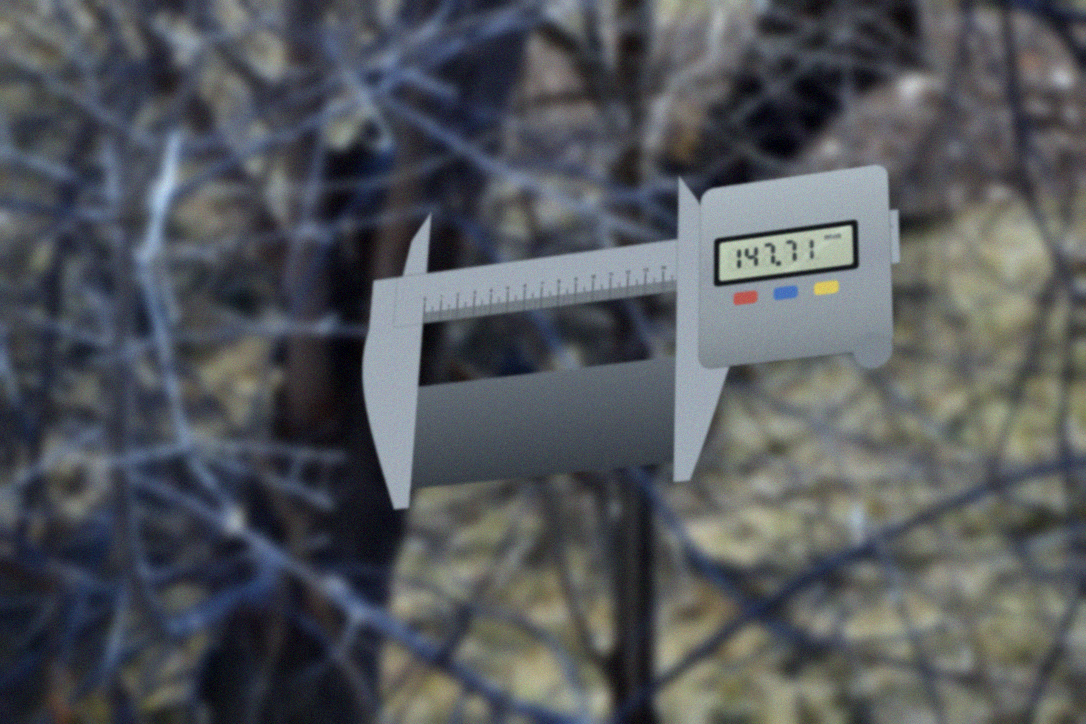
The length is {"value": 147.71, "unit": "mm"}
